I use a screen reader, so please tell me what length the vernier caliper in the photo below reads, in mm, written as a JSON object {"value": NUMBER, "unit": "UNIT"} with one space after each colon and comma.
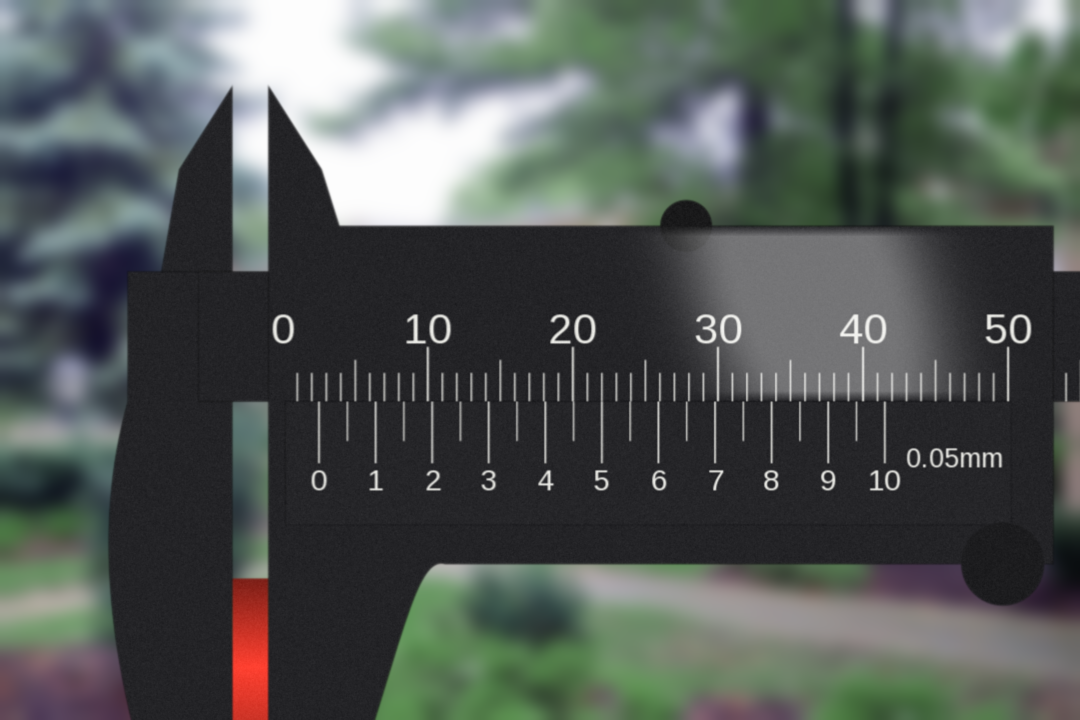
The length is {"value": 2.5, "unit": "mm"}
